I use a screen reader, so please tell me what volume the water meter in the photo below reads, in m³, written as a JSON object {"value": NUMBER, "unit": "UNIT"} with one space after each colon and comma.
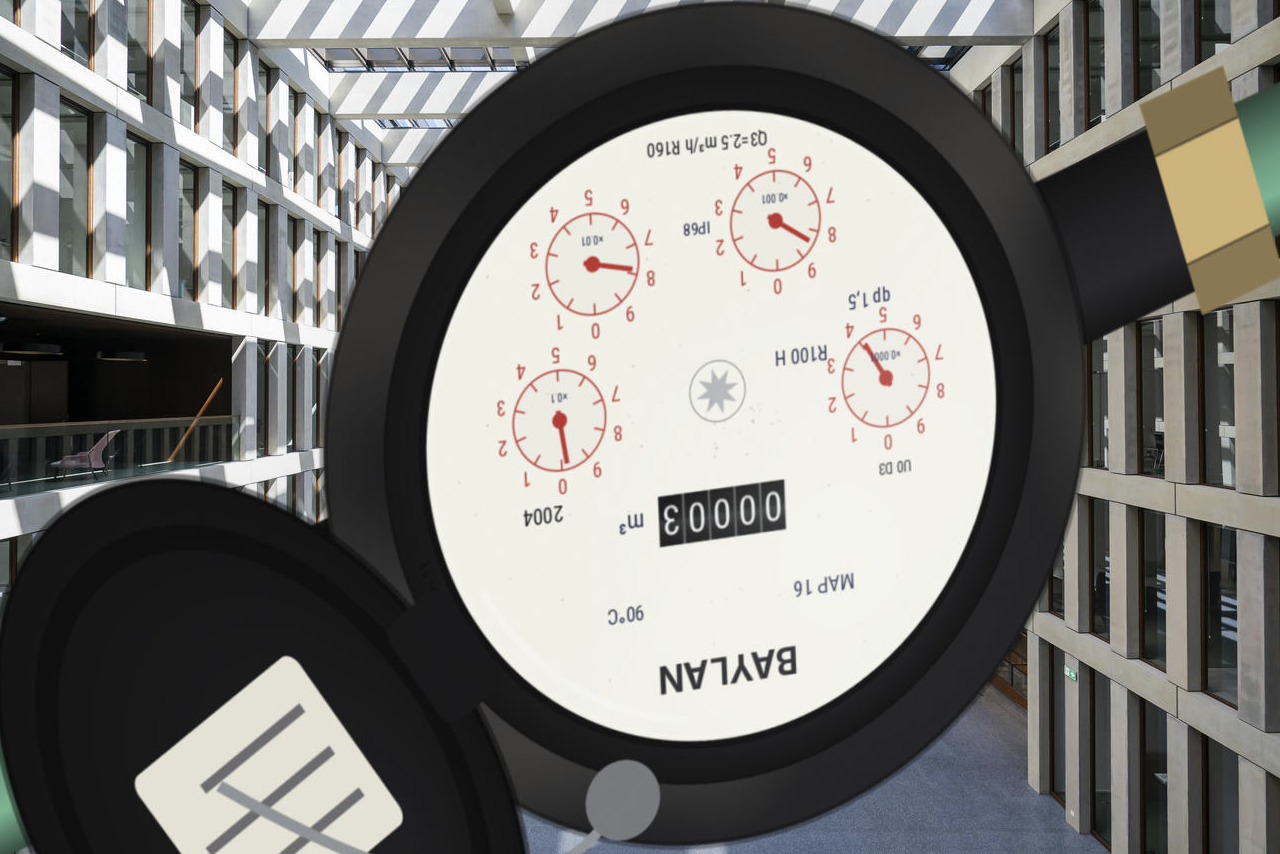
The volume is {"value": 2.9784, "unit": "m³"}
